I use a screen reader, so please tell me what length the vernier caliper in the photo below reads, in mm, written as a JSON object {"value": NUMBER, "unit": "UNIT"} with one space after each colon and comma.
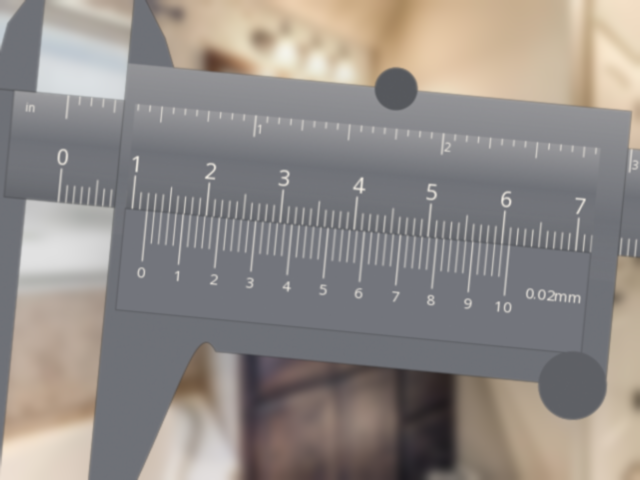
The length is {"value": 12.0, "unit": "mm"}
